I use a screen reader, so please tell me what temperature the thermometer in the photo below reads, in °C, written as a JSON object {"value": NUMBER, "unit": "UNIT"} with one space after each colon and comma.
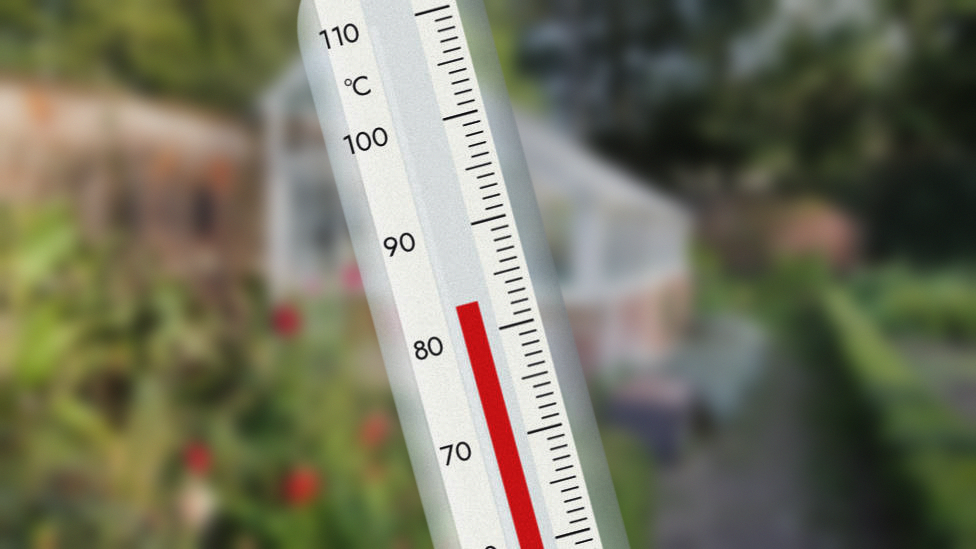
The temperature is {"value": 83, "unit": "°C"}
